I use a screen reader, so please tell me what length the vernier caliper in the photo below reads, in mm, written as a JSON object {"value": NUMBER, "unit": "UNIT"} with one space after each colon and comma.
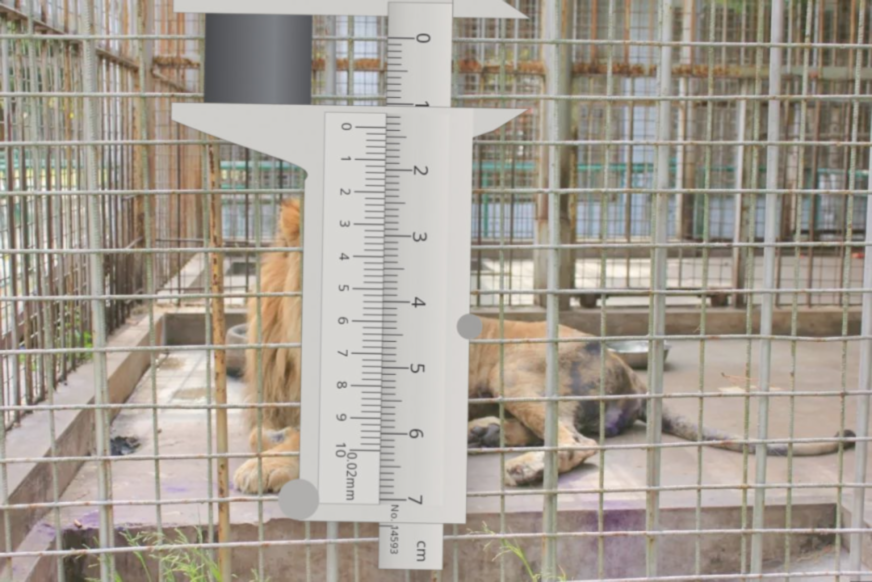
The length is {"value": 13.6, "unit": "mm"}
